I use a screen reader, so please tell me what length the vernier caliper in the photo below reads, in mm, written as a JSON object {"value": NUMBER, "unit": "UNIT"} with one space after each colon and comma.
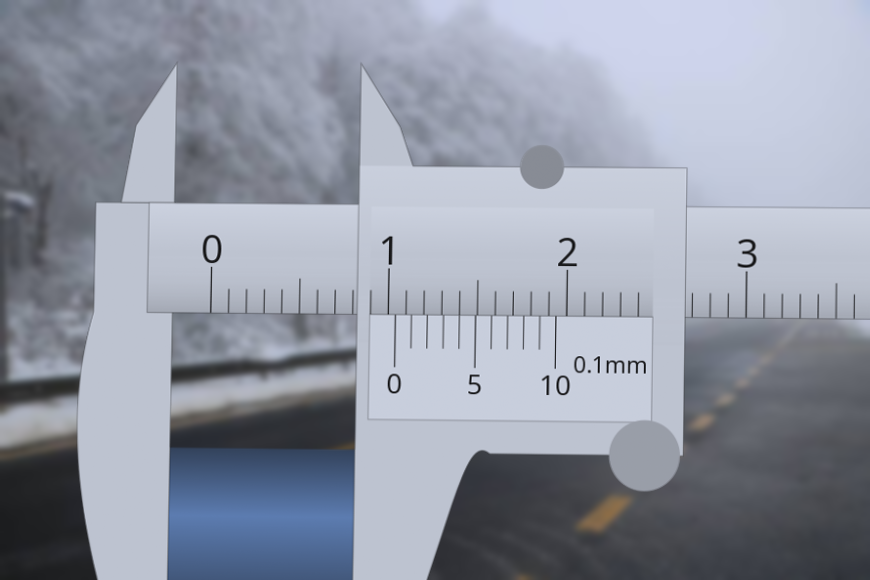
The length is {"value": 10.4, "unit": "mm"}
